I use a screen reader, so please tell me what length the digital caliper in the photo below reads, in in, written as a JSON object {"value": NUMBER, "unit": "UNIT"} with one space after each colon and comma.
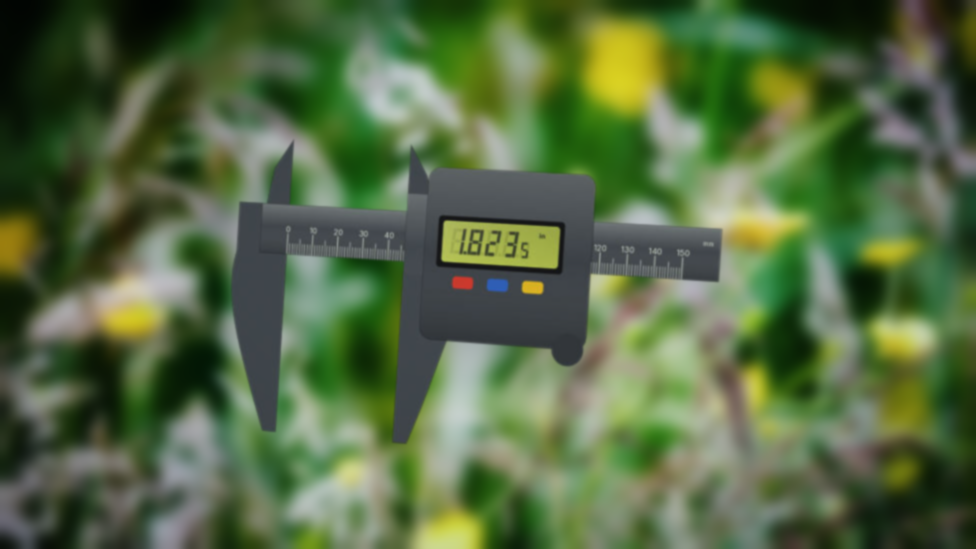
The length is {"value": 1.8235, "unit": "in"}
